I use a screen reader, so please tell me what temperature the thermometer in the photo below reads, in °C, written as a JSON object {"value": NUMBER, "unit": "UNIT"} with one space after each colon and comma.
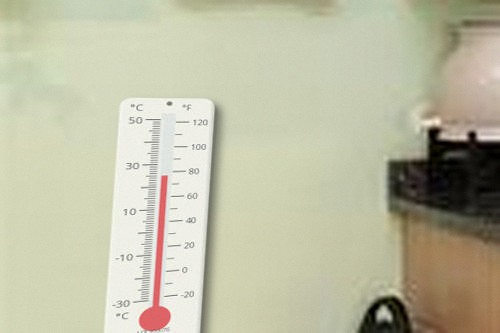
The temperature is {"value": 25, "unit": "°C"}
